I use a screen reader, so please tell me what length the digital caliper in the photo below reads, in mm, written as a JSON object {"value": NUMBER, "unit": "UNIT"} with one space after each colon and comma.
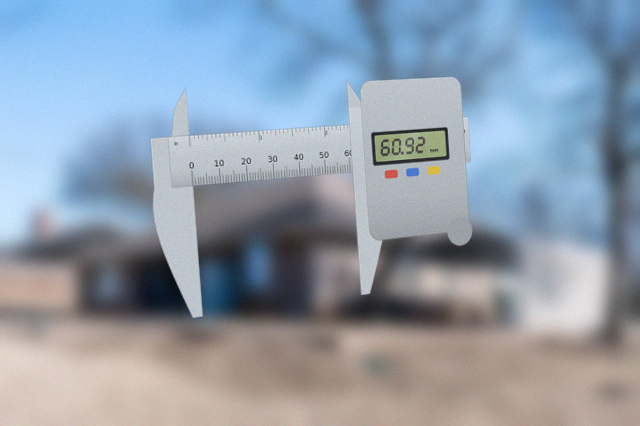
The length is {"value": 60.92, "unit": "mm"}
